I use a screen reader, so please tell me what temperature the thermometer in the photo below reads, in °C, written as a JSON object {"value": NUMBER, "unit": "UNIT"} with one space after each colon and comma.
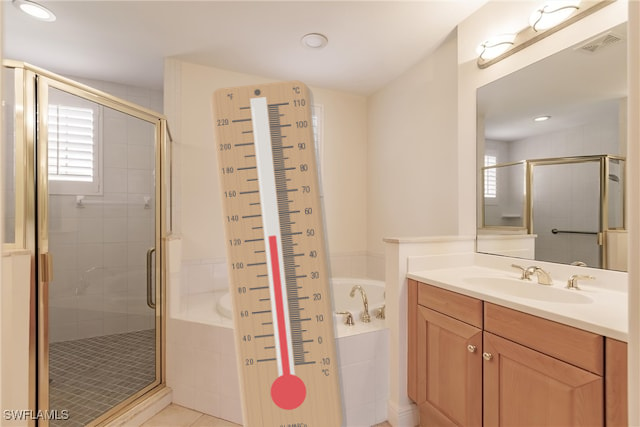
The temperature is {"value": 50, "unit": "°C"}
